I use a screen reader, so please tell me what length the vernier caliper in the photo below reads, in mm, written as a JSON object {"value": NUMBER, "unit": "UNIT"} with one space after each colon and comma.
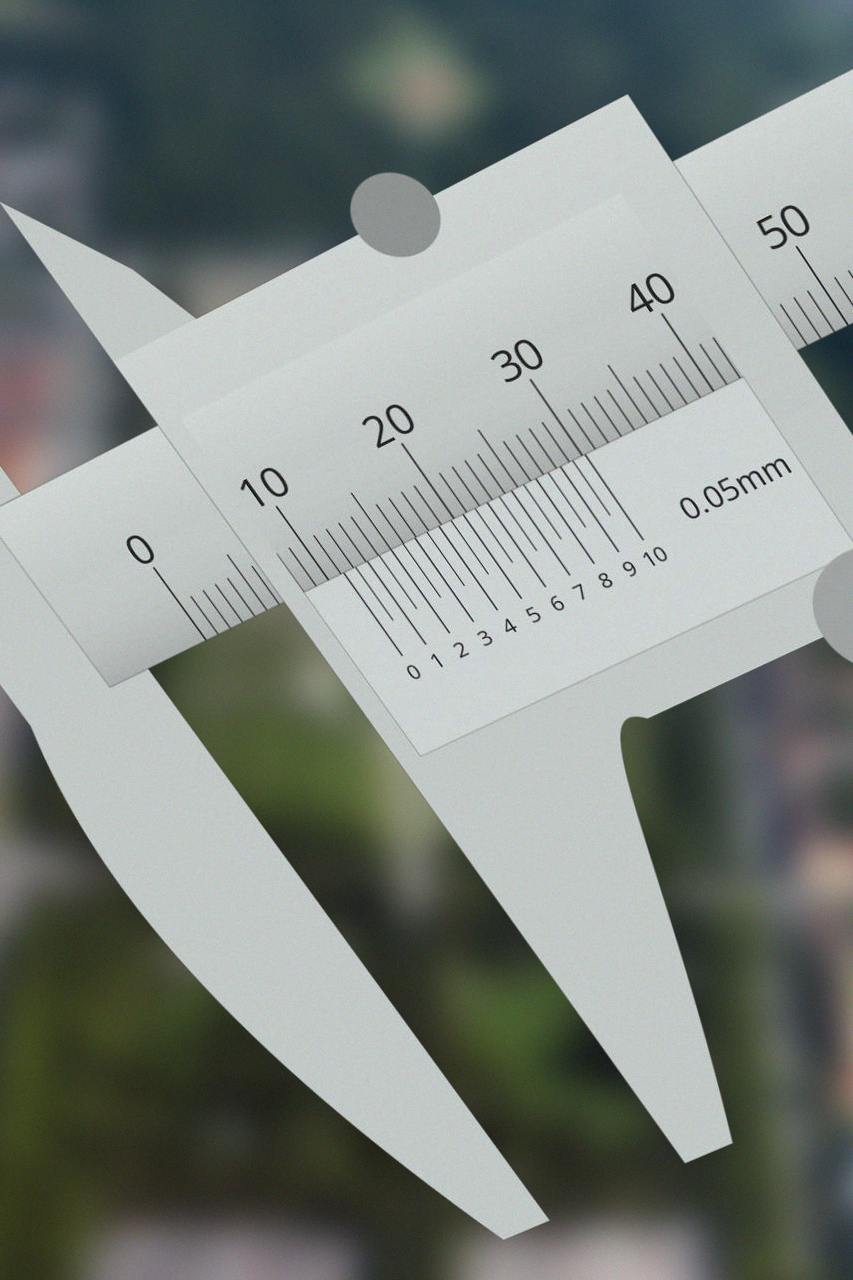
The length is {"value": 11.2, "unit": "mm"}
